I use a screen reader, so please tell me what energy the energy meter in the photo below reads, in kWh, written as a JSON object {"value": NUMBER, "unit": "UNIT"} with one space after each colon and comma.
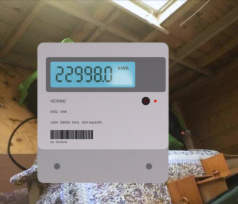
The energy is {"value": 22998.0, "unit": "kWh"}
